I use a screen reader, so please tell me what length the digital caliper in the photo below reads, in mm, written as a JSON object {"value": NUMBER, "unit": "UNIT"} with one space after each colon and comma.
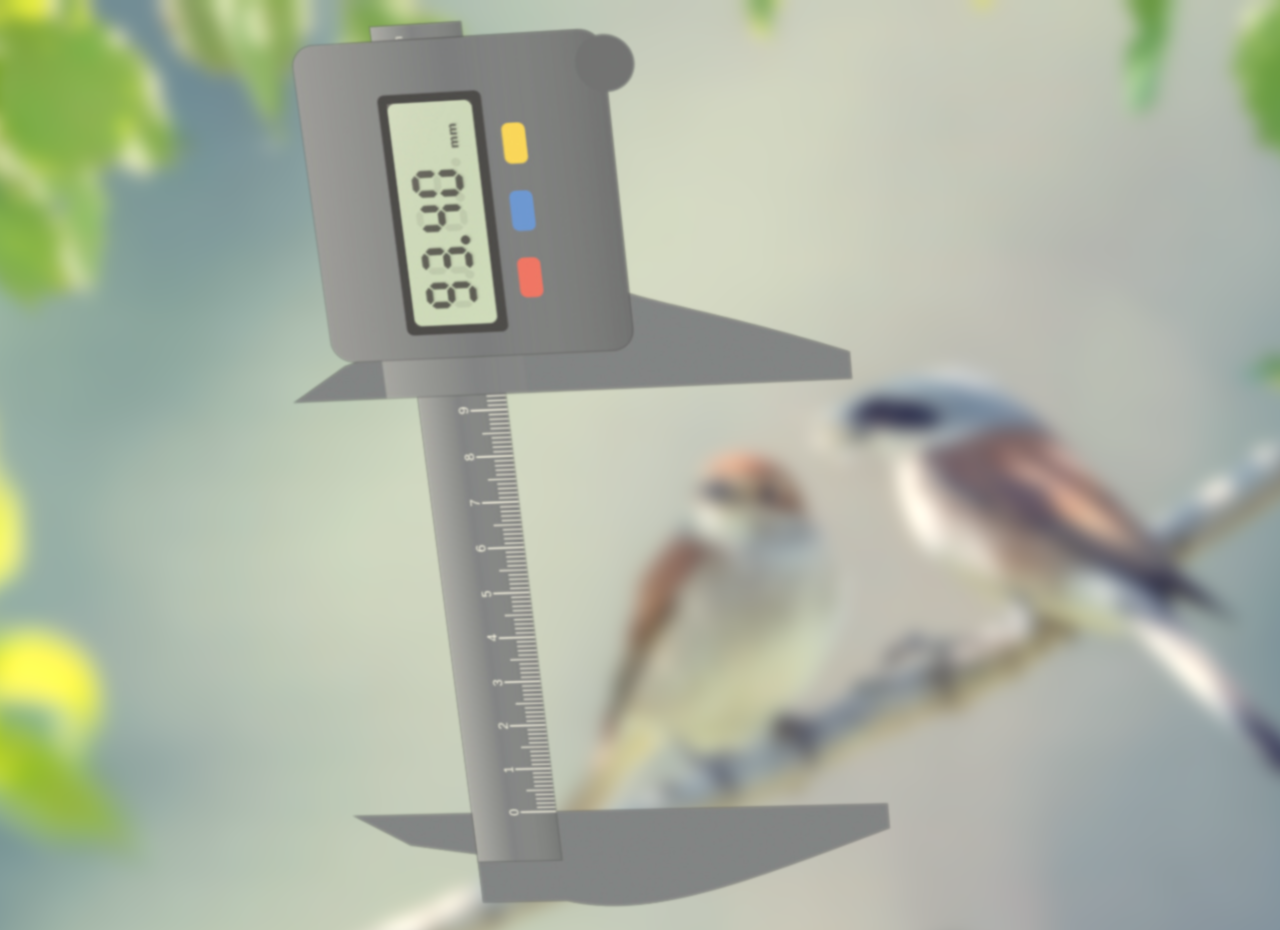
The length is {"value": 93.40, "unit": "mm"}
